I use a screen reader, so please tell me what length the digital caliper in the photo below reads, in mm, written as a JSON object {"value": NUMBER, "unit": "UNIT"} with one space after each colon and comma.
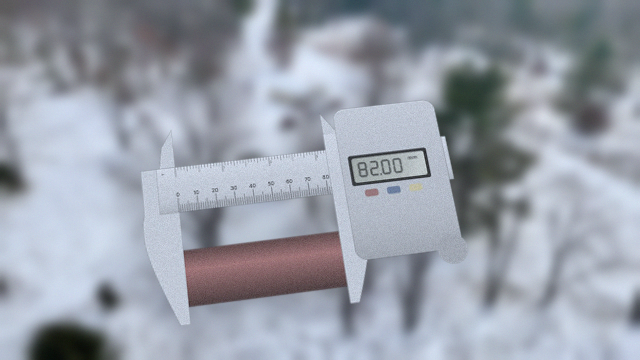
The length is {"value": 82.00, "unit": "mm"}
